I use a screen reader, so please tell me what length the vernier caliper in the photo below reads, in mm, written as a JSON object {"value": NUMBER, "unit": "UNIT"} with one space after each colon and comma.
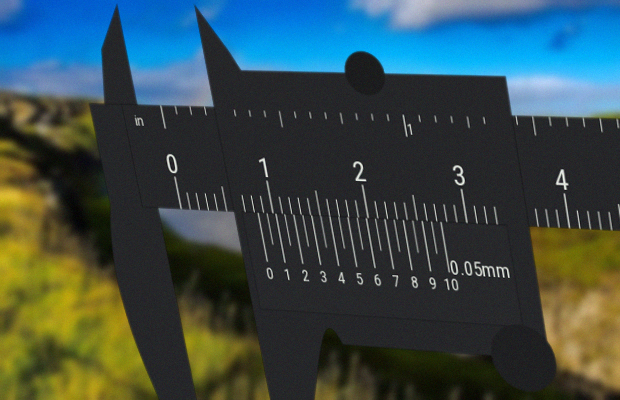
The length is {"value": 8.4, "unit": "mm"}
